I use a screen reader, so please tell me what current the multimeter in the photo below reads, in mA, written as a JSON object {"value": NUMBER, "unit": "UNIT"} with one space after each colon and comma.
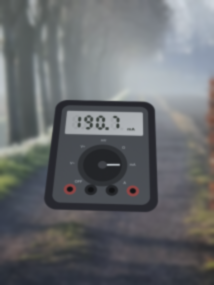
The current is {"value": 190.7, "unit": "mA"}
